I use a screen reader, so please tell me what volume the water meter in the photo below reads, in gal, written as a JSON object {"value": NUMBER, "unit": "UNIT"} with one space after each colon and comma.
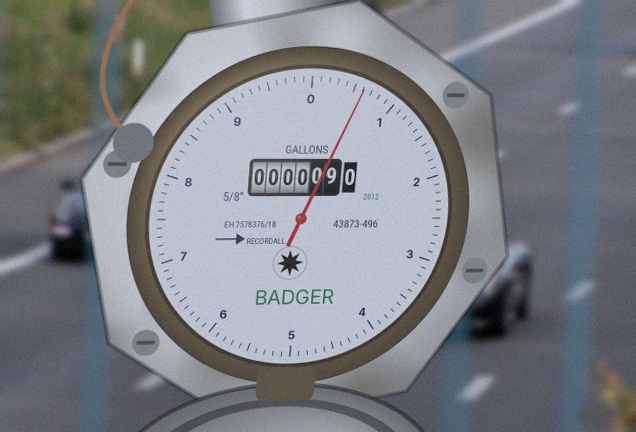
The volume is {"value": 90.6, "unit": "gal"}
